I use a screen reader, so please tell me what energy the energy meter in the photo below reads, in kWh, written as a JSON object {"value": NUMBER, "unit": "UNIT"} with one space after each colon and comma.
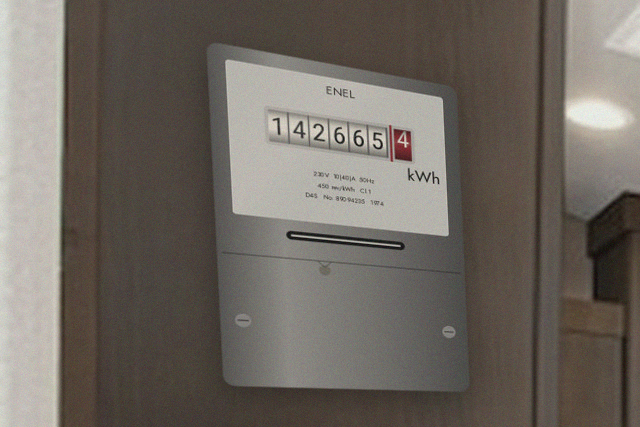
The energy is {"value": 142665.4, "unit": "kWh"}
